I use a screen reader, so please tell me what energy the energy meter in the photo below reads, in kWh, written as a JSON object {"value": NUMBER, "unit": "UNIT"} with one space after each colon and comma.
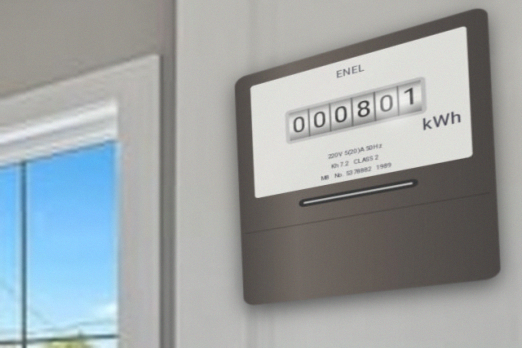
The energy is {"value": 801, "unit": "kWh"}
